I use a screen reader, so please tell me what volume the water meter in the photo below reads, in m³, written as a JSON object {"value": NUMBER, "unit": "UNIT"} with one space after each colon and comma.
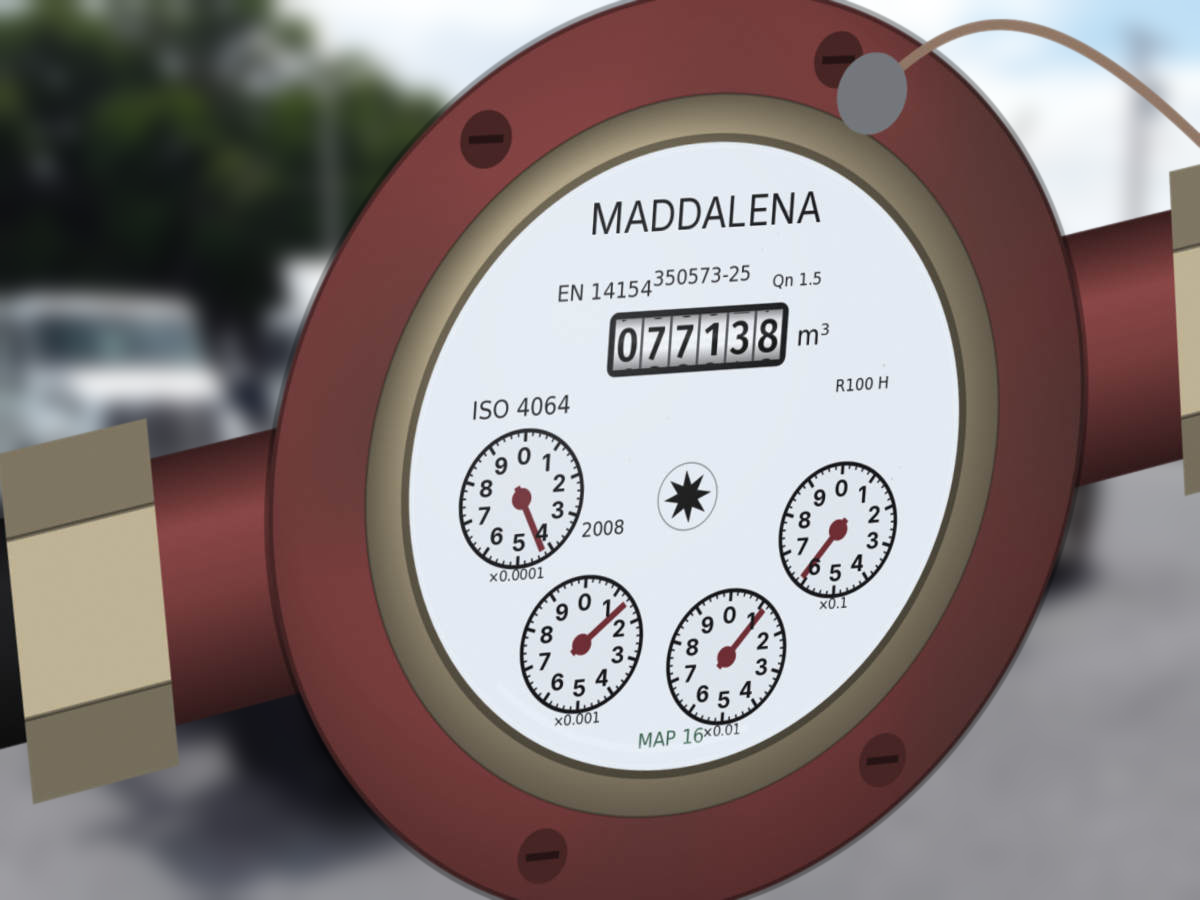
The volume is {"value": 77138.6114, "unit": "m³"}
